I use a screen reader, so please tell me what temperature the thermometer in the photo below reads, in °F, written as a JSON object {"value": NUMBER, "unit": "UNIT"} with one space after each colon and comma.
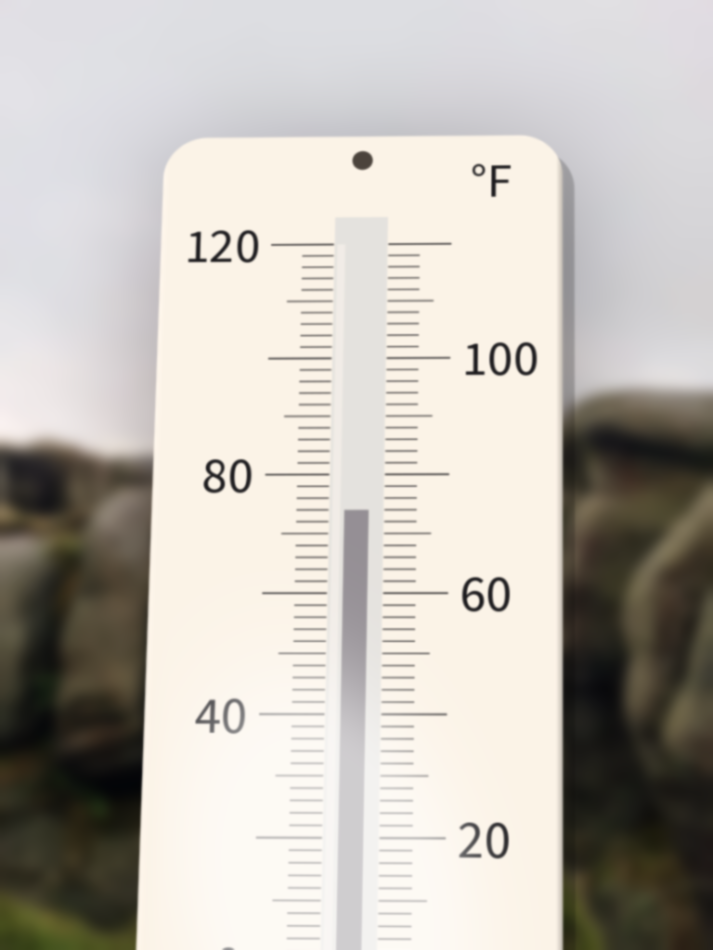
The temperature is {"value": 74, "unit": "°F"}
